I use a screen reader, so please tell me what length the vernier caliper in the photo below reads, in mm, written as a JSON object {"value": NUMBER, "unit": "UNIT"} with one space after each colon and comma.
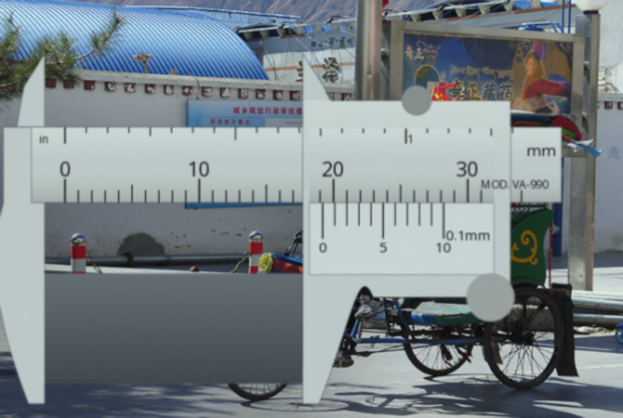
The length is {"value": 19.2, "unit": "mm"}
